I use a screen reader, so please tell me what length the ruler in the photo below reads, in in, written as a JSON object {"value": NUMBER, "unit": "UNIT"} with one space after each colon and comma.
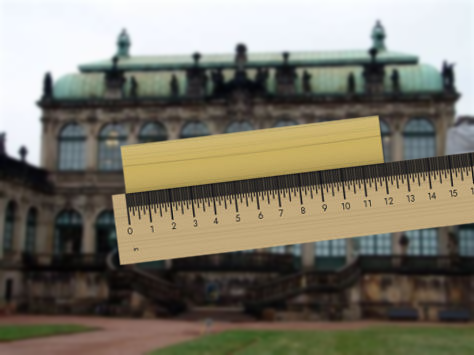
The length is {"value": 12, "unit": "in"}
